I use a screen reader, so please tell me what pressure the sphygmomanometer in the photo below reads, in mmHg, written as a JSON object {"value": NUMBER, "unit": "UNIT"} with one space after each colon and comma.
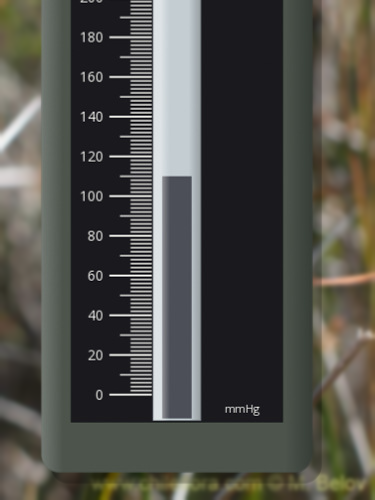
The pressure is {"value": 110, "unit": "mmHg"}
